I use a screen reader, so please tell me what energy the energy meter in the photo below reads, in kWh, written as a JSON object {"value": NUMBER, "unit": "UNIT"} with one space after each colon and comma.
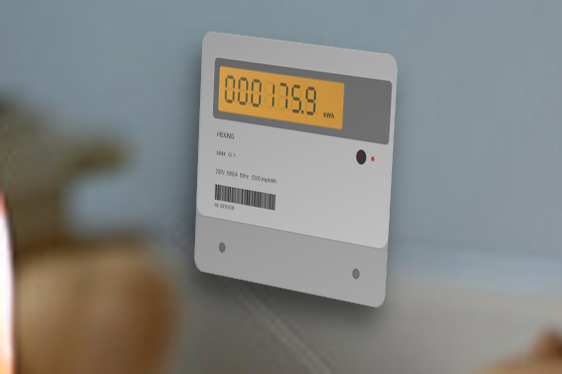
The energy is {"value": 175.9, "unit": "kWh"}
